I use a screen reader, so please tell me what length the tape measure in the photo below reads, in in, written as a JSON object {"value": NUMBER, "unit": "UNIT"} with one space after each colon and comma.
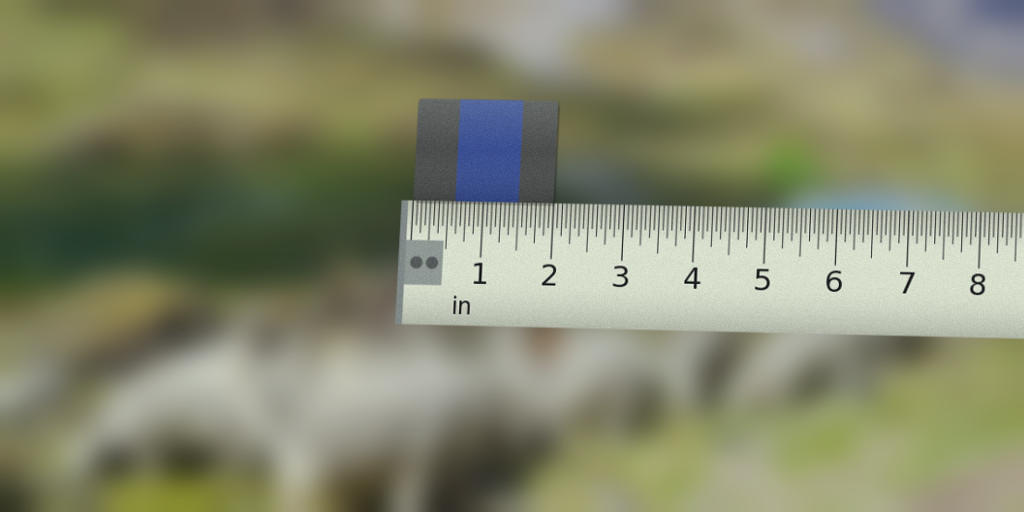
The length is {"value": 2, "unit": "in"}
